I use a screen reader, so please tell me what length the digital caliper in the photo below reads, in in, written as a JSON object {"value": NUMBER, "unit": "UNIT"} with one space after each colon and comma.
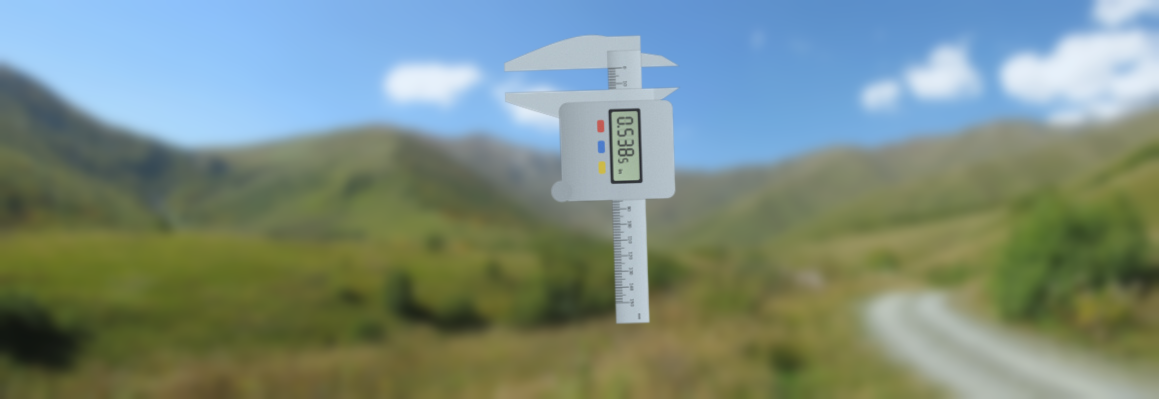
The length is {"value": 0.5385, "unit": "in"}
